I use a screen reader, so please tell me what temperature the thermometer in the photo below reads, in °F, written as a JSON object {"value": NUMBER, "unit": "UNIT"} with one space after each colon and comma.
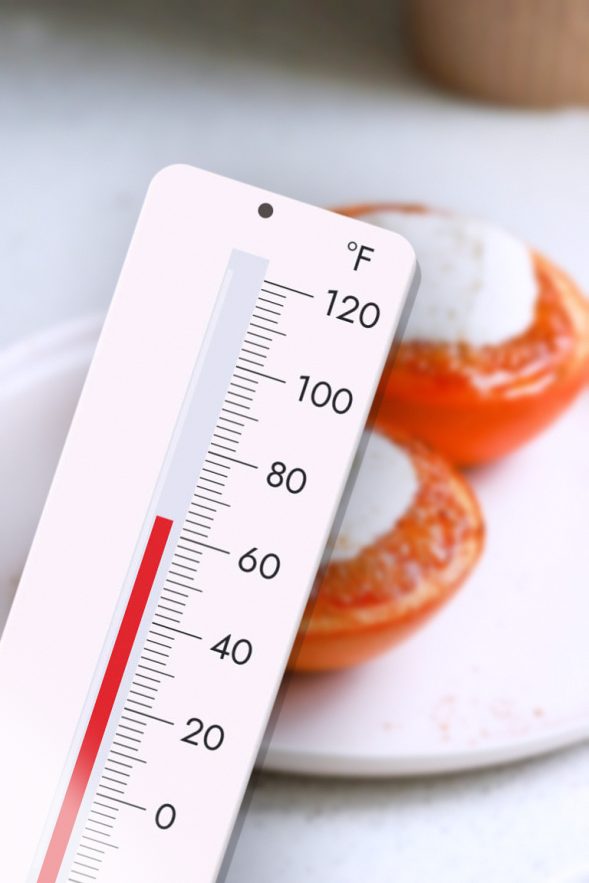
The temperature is {"value": 63, "unit": "°F"}
